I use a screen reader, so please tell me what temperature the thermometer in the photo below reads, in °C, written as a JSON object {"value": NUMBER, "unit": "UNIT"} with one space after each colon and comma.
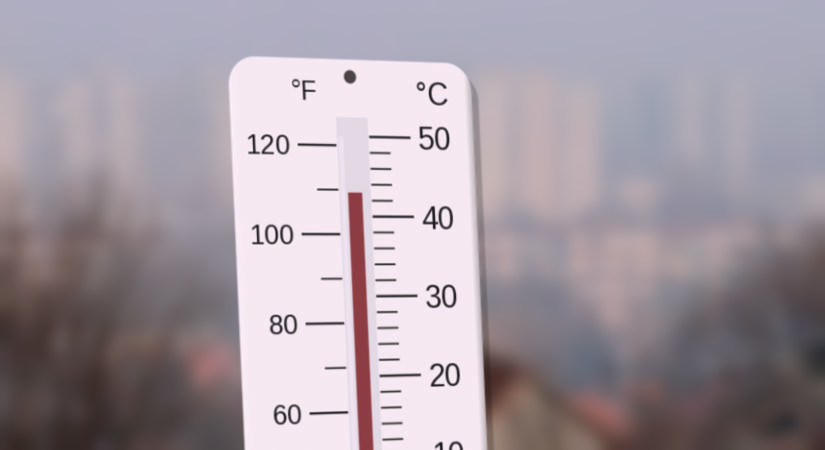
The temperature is {"value": 43, "unit": "°C"}
